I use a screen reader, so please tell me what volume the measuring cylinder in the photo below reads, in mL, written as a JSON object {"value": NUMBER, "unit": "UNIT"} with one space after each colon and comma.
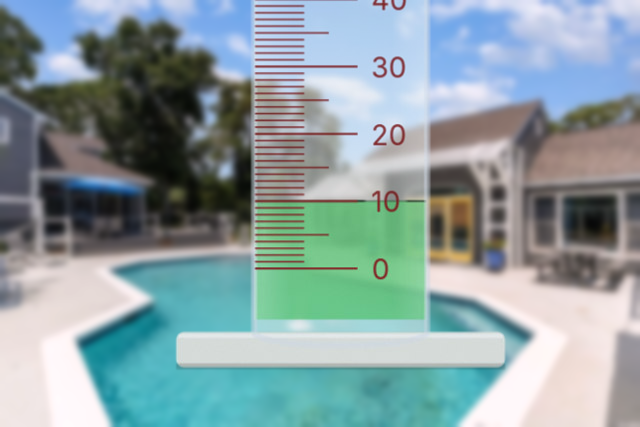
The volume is {"value": 10, "unit": "mL"}
